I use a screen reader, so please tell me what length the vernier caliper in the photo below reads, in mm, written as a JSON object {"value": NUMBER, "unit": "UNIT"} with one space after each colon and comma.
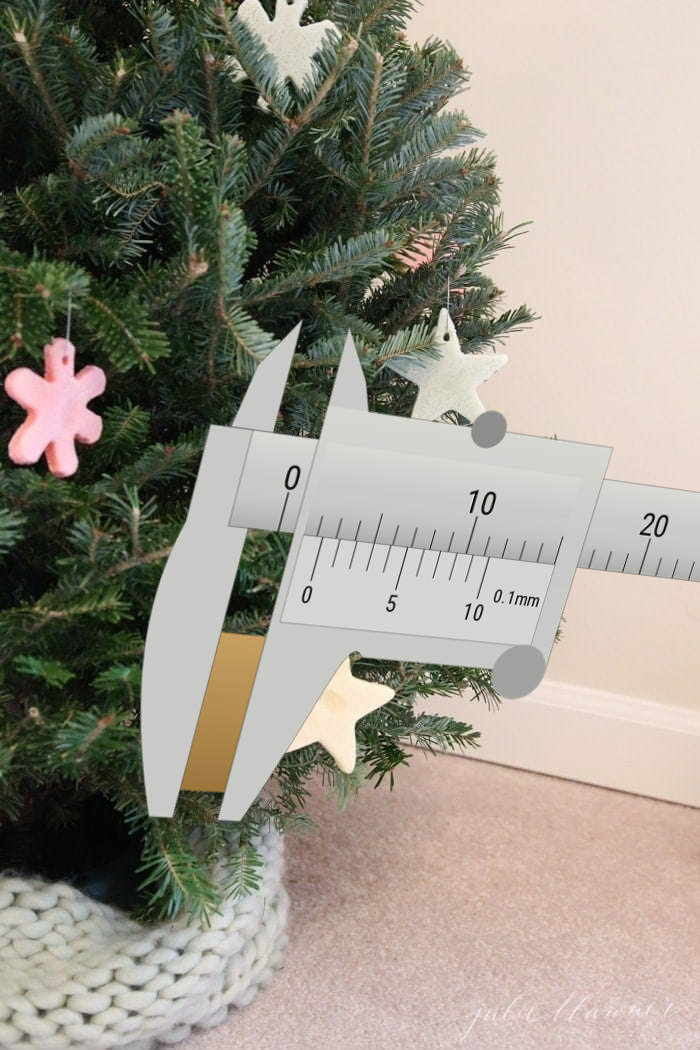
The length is {"value": 2.3, "unit": "mm"}
